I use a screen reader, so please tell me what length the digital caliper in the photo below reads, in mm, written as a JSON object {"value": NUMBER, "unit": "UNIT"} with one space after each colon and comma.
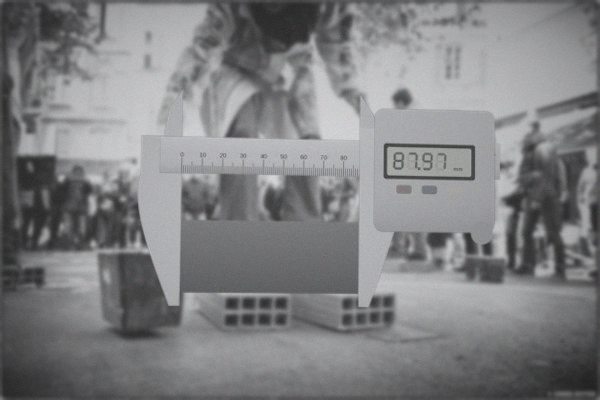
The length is {"value": 87.97, "unit": "mm"}
